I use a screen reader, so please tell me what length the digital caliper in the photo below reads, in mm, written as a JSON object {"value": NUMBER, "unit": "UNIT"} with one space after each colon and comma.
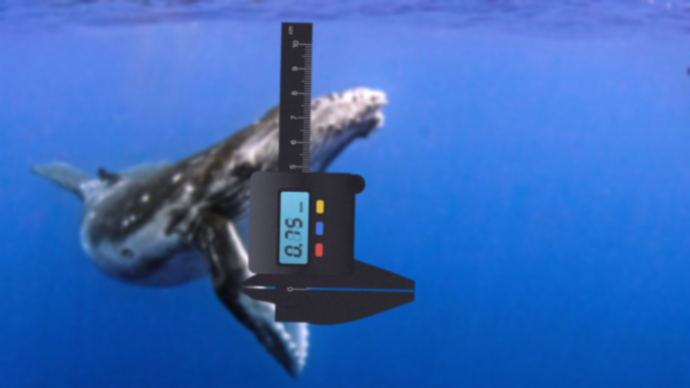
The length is {"value": 0.75, "unit": "mm"}
